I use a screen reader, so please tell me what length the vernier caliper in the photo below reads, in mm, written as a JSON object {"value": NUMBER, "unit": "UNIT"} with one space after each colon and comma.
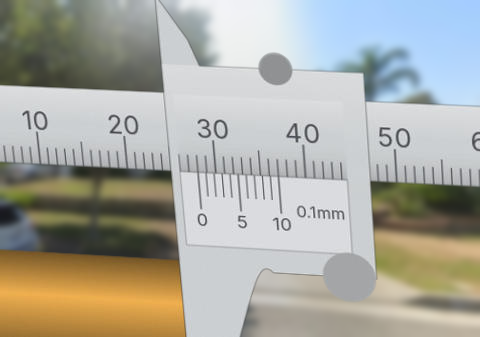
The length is {"value": 28.0, "unit": "mm"}
